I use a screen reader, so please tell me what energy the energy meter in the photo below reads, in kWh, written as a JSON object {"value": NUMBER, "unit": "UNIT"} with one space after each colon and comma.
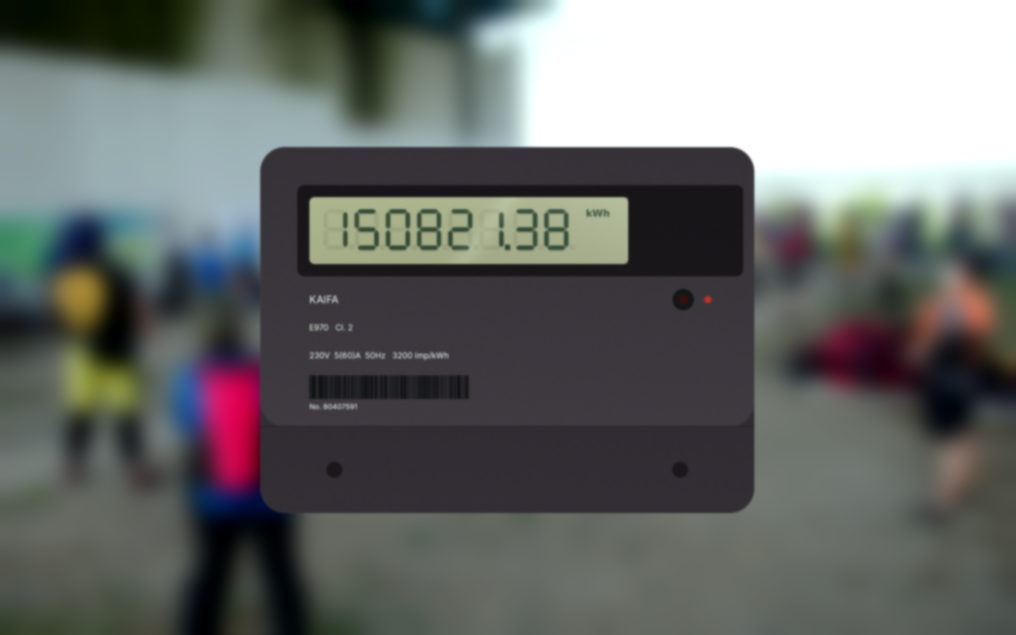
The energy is {"value": 150821.38, "unit": "kWh"}
